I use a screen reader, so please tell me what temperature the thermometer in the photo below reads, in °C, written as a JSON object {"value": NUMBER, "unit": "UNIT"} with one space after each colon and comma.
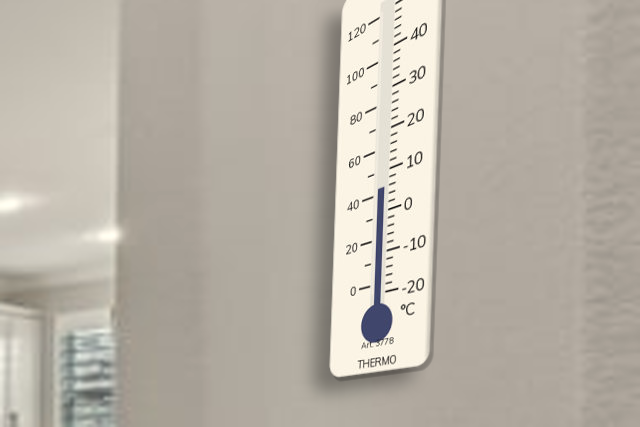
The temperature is {"value": 6, "unit": "°C"}
